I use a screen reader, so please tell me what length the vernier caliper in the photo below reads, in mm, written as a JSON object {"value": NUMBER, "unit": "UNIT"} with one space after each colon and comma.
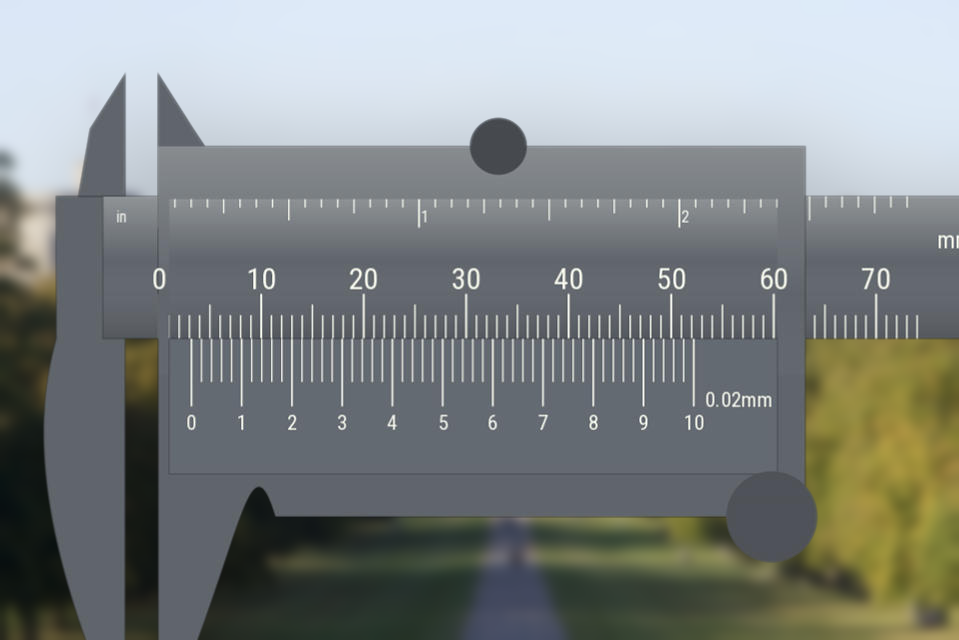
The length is {"value": 3.2, "unit": "mm"}
